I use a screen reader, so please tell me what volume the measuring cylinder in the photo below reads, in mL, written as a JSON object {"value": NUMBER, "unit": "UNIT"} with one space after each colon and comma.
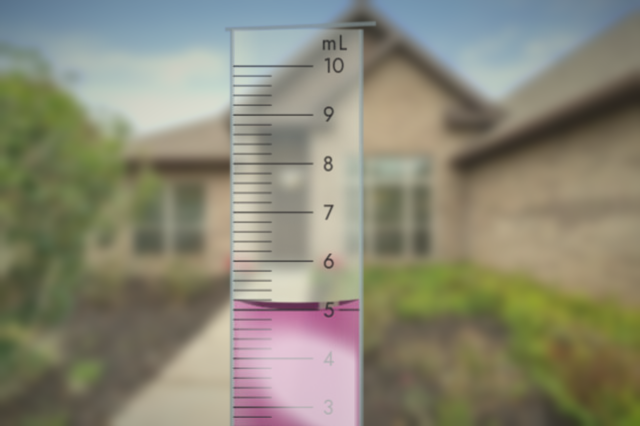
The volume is {"value": 5, "unit": "mL"}
